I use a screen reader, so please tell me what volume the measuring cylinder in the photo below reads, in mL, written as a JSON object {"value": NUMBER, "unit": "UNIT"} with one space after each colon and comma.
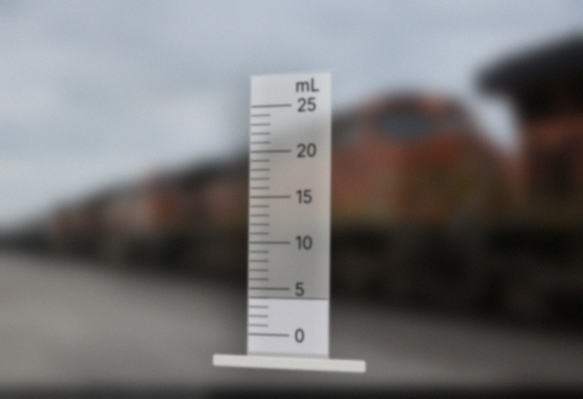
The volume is {"value": 4, "unit": "mL"}
